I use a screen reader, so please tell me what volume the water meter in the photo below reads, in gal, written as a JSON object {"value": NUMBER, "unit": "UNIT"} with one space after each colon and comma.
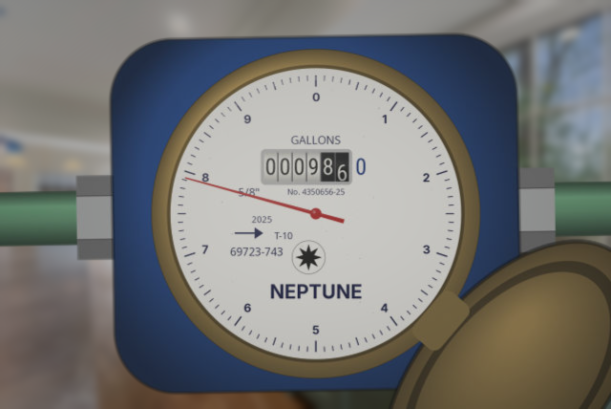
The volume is {"value": 9857.9, "unit": "gal"}
